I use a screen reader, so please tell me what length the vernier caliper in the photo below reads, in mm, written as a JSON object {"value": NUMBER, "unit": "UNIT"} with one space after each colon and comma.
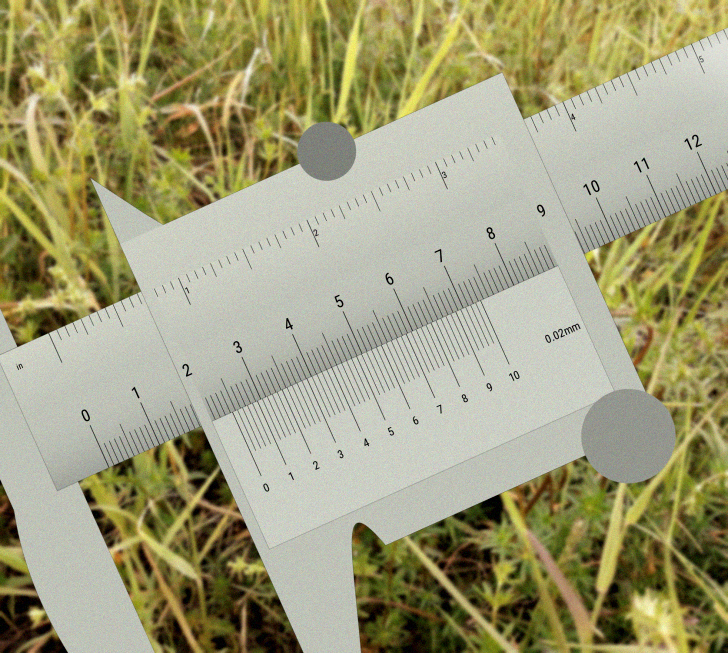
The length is {"value": 24.4, "unit": "mm"}
